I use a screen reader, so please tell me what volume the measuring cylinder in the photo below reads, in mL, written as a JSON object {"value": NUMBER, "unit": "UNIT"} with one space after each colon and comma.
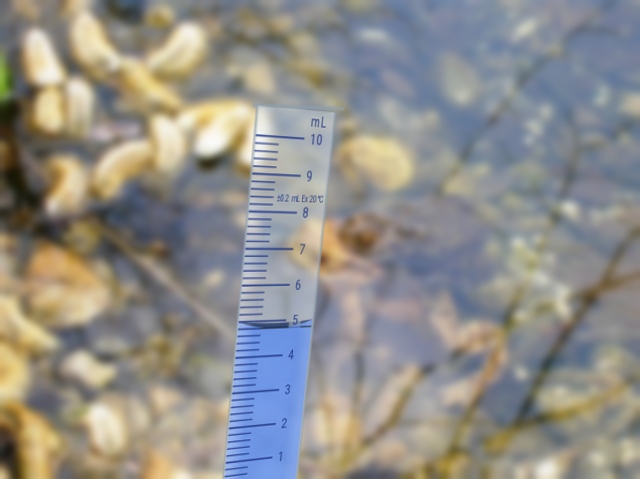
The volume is {"value": 4.8, "unit": "mL"}
